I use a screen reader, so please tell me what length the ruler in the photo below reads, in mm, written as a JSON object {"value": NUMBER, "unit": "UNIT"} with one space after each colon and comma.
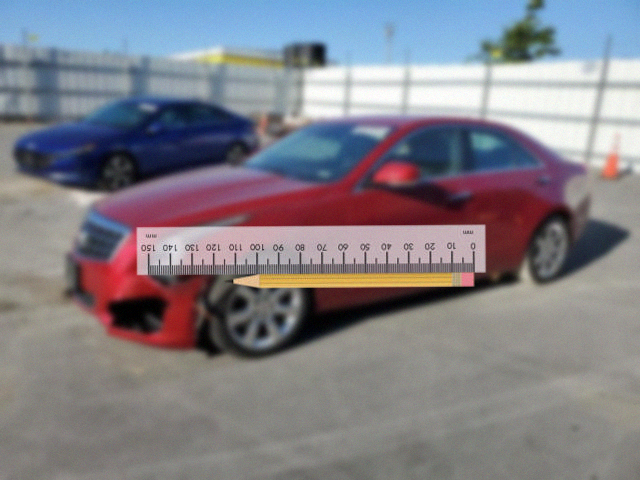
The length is {"value": 115, "unit": "mm"}
